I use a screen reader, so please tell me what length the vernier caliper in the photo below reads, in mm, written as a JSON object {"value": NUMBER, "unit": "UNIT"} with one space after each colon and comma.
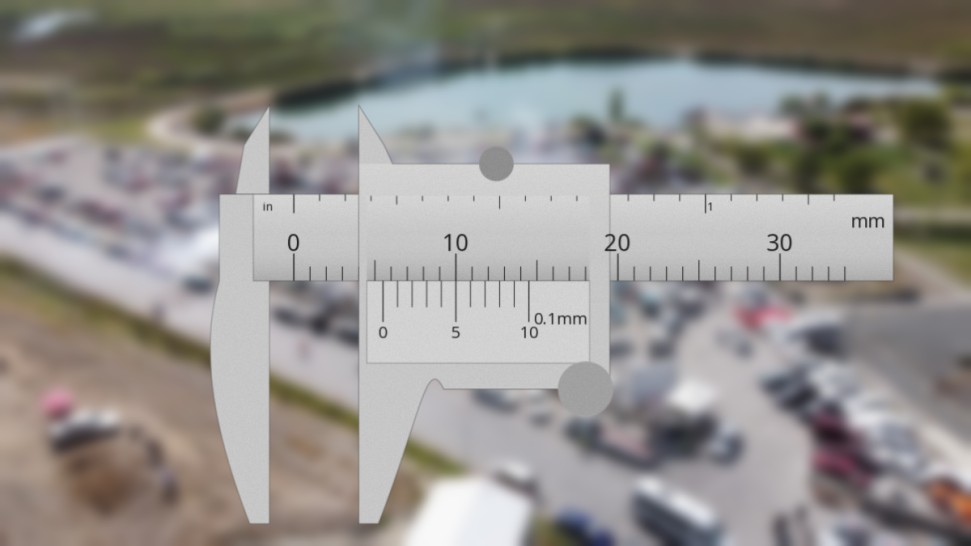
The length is {"value": 5.5, "unit": "mm"}
